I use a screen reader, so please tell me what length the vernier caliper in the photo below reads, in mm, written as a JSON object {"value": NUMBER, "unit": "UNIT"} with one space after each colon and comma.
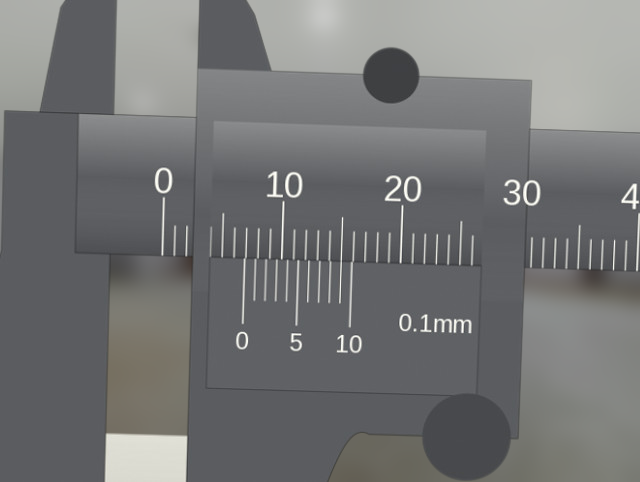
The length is {"value": 6.9, "unit": "mm"}
